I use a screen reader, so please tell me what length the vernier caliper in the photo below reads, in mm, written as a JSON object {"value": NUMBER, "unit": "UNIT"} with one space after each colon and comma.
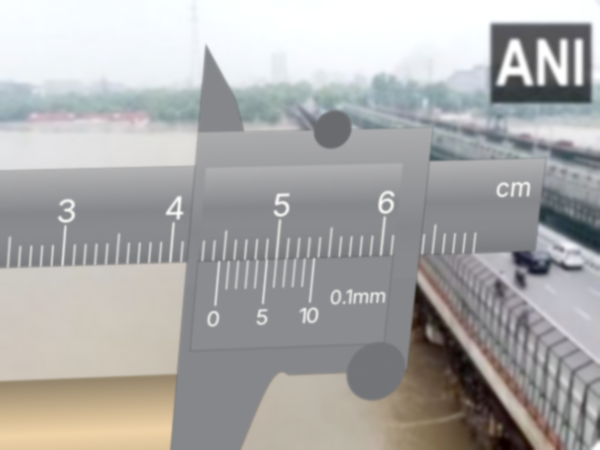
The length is {"value": 44.6, "unit": "mm"}
